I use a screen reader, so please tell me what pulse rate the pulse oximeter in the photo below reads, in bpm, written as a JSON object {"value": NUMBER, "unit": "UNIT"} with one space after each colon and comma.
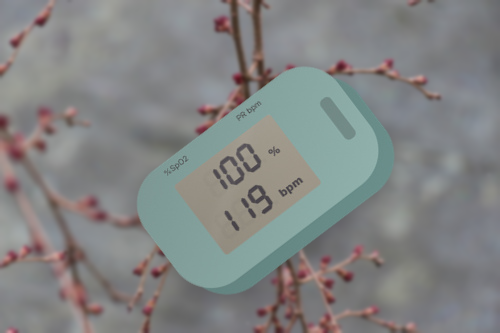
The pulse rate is {"value": 119, "unit": "bpm"}
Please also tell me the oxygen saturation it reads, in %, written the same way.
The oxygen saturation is {"value": 100, "unit": "%"}
